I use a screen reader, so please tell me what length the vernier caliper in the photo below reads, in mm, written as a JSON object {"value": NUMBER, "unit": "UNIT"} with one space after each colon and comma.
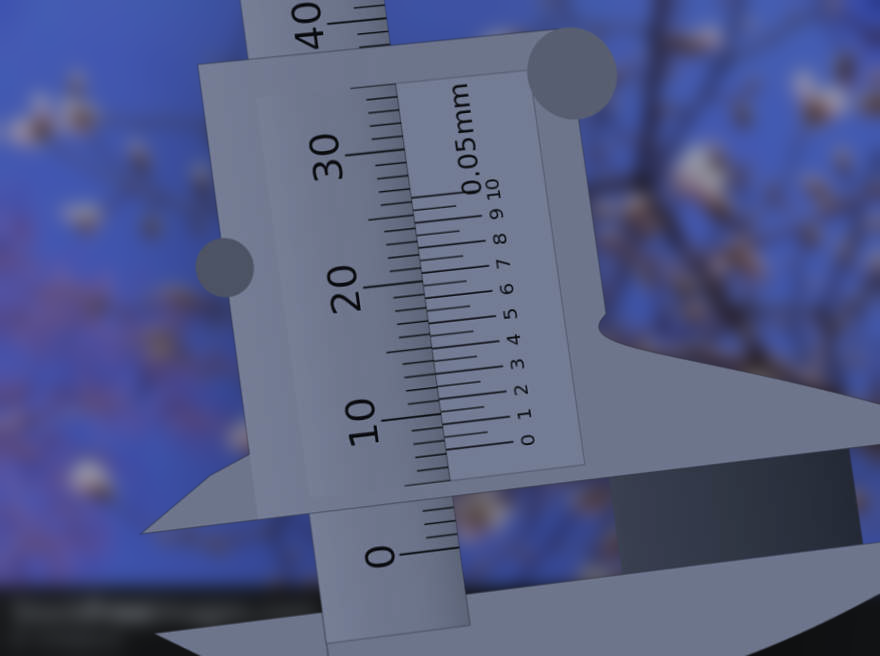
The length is {"value": 7.3, "unit": "mm"}
